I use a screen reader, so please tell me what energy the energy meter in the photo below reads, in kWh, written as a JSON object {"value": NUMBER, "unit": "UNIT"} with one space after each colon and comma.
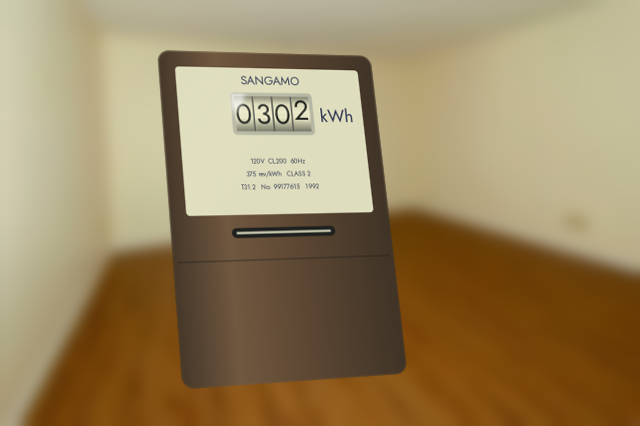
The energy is {"value": 302, "unit": "kWh"}
